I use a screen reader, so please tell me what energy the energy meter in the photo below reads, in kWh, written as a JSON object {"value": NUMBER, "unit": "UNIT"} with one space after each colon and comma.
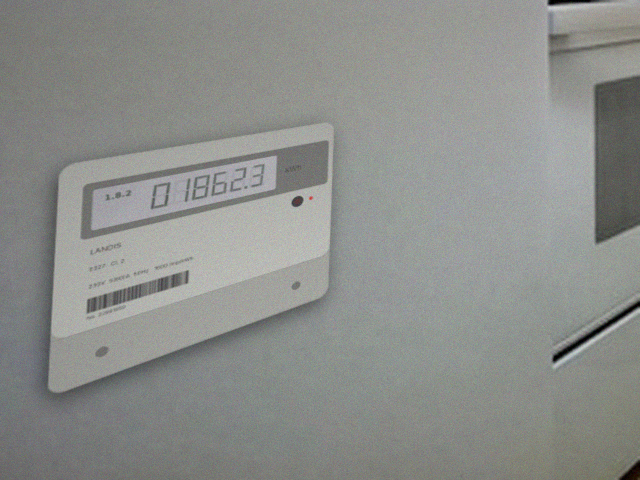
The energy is {"value": 1862.3, "unit": "kWh"}
